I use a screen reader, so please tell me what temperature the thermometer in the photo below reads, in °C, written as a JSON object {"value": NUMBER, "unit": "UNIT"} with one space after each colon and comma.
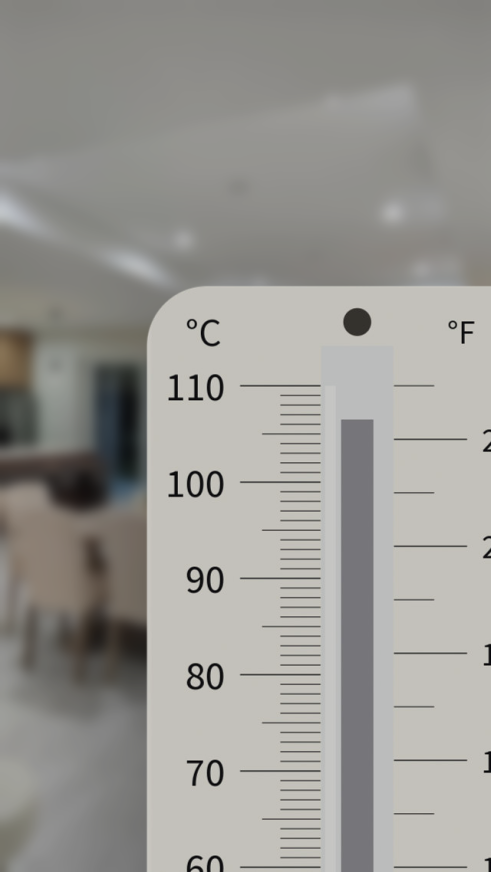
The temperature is {"value": 106.5, "unit": "°C"}
